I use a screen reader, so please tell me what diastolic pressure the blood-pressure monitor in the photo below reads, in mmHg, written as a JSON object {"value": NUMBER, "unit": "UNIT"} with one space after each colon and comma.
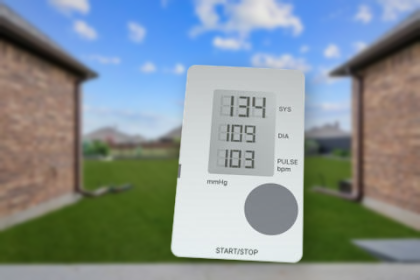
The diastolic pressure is {"value": 109, "unit": "mmHg"}
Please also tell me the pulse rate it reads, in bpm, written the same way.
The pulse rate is {"value": 103, "unit": "bpm"}
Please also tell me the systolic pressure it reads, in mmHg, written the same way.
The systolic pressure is {"value": 134, "unit": "mmHg"}
